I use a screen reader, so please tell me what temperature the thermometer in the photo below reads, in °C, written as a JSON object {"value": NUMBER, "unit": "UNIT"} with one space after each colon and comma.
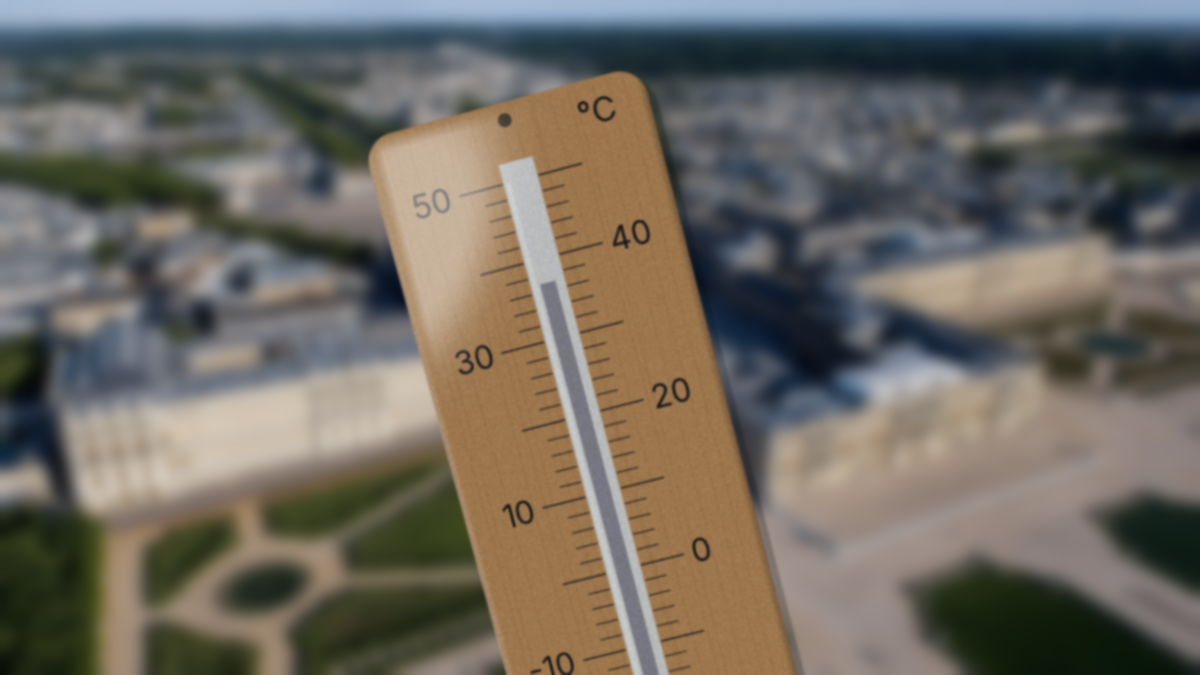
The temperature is {"value": 37, "unit": "°C"}
